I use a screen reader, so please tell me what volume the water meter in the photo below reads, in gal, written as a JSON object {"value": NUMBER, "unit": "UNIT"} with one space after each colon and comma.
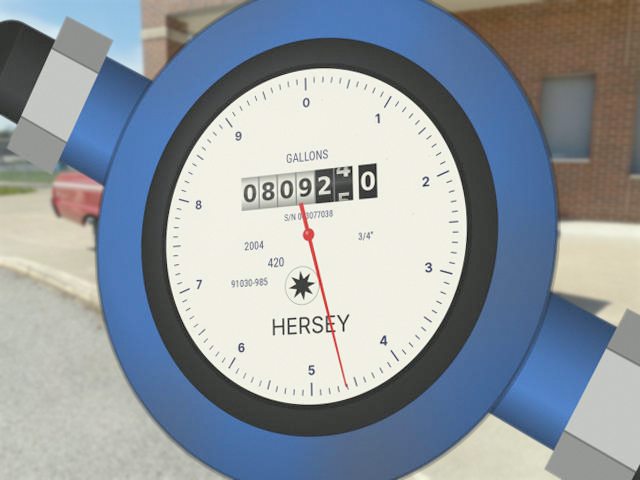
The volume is {"value": 809244.6, "unit": "gal"}
